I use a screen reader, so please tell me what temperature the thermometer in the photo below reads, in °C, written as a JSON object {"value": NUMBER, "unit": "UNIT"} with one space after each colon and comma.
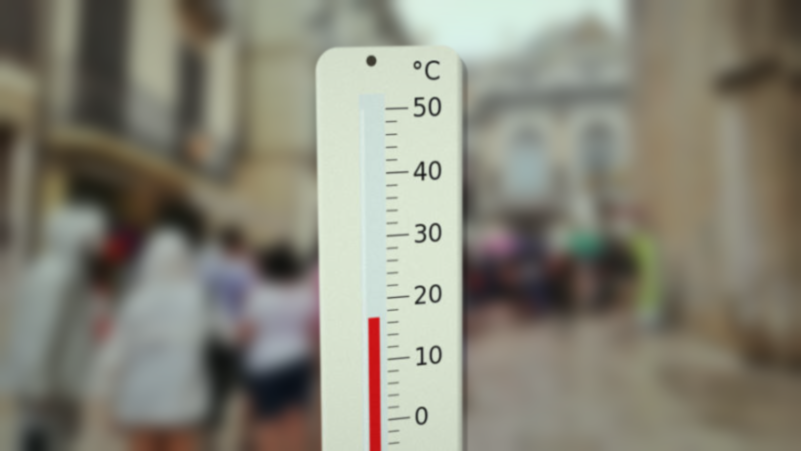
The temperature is {"value": 17, "unit": "°C"}
